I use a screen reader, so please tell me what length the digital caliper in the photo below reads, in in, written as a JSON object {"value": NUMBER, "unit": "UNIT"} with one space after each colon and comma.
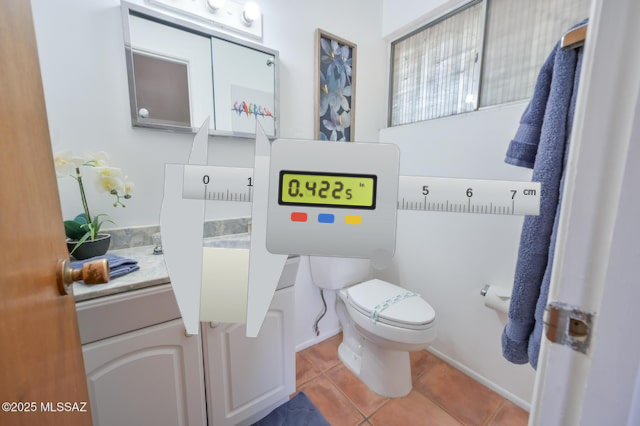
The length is {"value": 0.4225, "unit": "in"}
